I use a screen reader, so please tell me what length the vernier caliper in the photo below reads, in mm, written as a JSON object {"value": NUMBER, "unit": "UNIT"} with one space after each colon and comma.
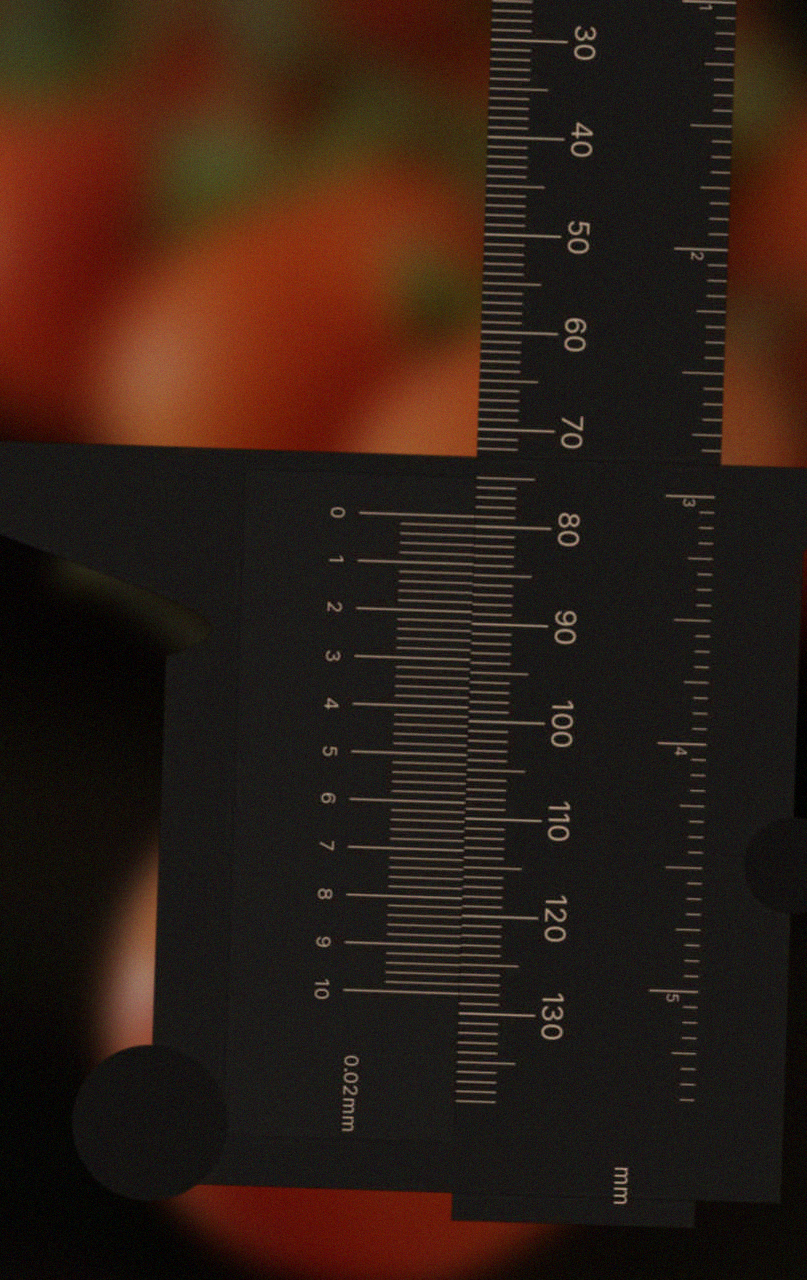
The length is {"value": 79.0, "unit": "mm"}
